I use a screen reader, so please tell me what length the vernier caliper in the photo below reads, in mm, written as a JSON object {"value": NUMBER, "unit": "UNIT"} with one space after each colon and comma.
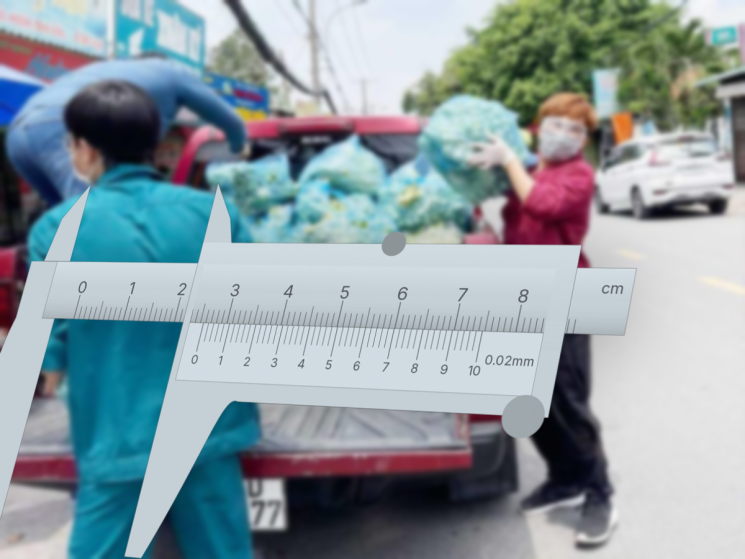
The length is {"value": 25.6, "unit": "mm"}
